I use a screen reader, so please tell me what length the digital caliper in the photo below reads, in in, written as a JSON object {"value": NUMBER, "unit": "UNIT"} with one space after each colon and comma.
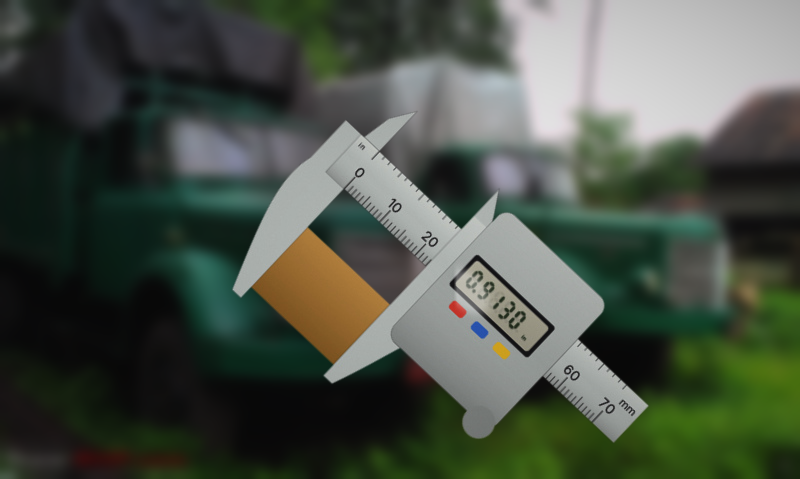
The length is {"value": 0.9130, "unit": "in"}
